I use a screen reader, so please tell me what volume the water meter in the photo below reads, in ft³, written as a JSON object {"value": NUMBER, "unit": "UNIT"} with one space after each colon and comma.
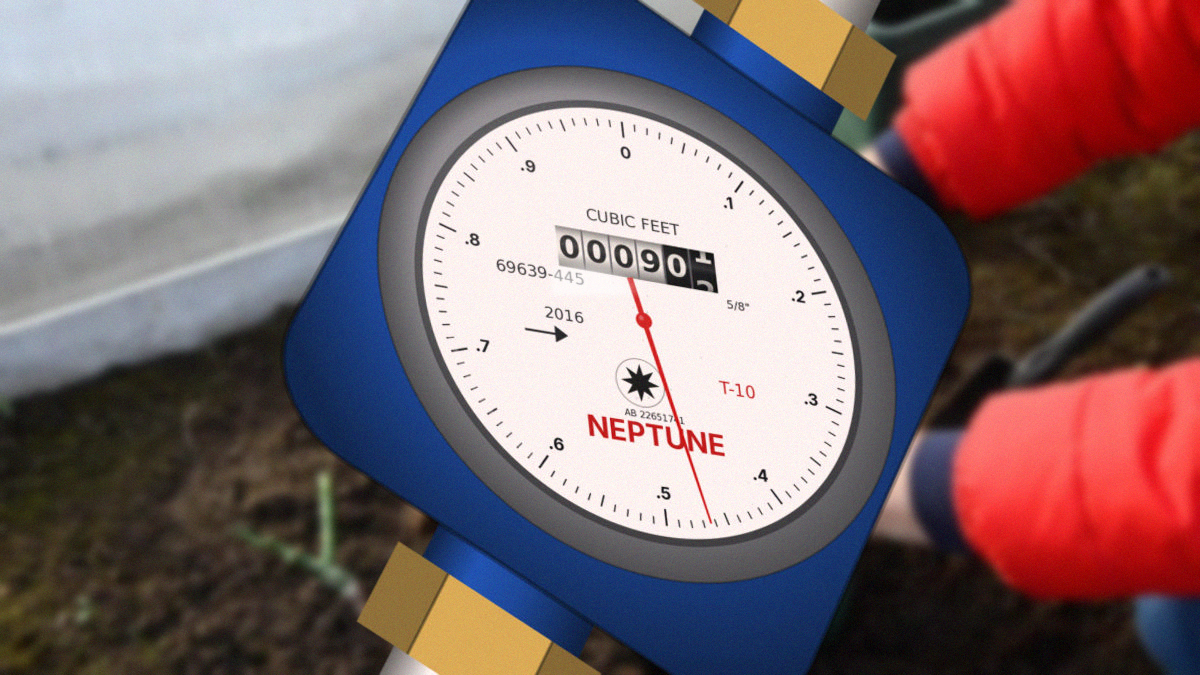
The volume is {"value": 901.46, "unit": "ft³"}
